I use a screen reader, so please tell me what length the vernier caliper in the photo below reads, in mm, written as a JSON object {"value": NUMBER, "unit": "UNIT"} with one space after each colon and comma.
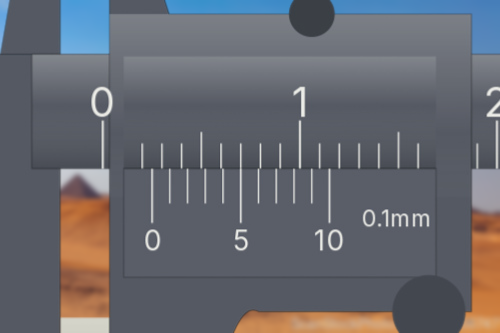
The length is {"value": 2.5, "unit": "mm"}
